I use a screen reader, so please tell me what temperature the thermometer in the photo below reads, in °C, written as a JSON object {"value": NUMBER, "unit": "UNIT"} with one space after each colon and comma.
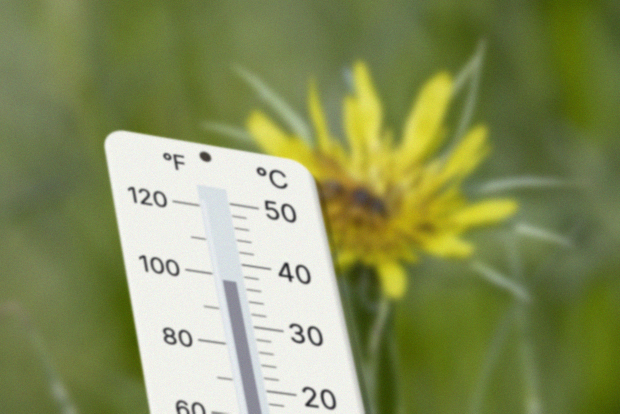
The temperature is {"value": 37, "unit": "°C"}
